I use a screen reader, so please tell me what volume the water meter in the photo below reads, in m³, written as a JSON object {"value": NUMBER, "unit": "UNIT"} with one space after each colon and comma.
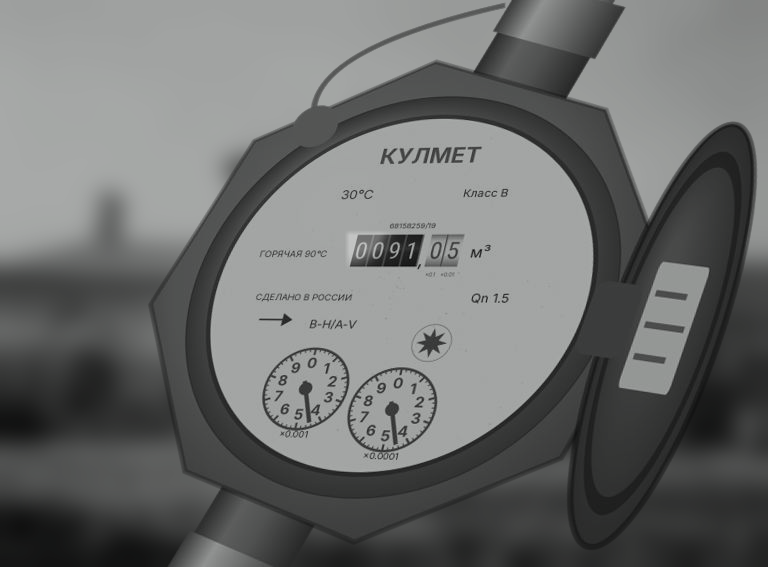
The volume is {"value": 91.0544, "unit": "m³"}
